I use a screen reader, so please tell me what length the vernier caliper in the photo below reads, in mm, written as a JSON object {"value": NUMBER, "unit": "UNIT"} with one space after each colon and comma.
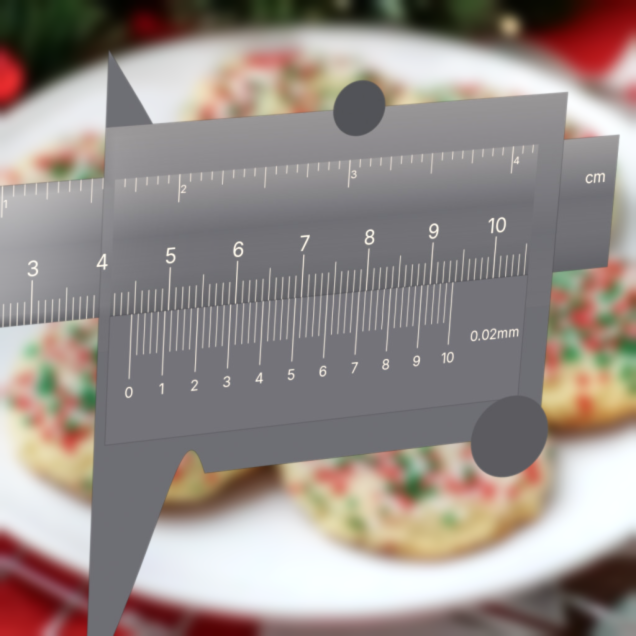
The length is {"value": 44.6, "unit": "mm"}
